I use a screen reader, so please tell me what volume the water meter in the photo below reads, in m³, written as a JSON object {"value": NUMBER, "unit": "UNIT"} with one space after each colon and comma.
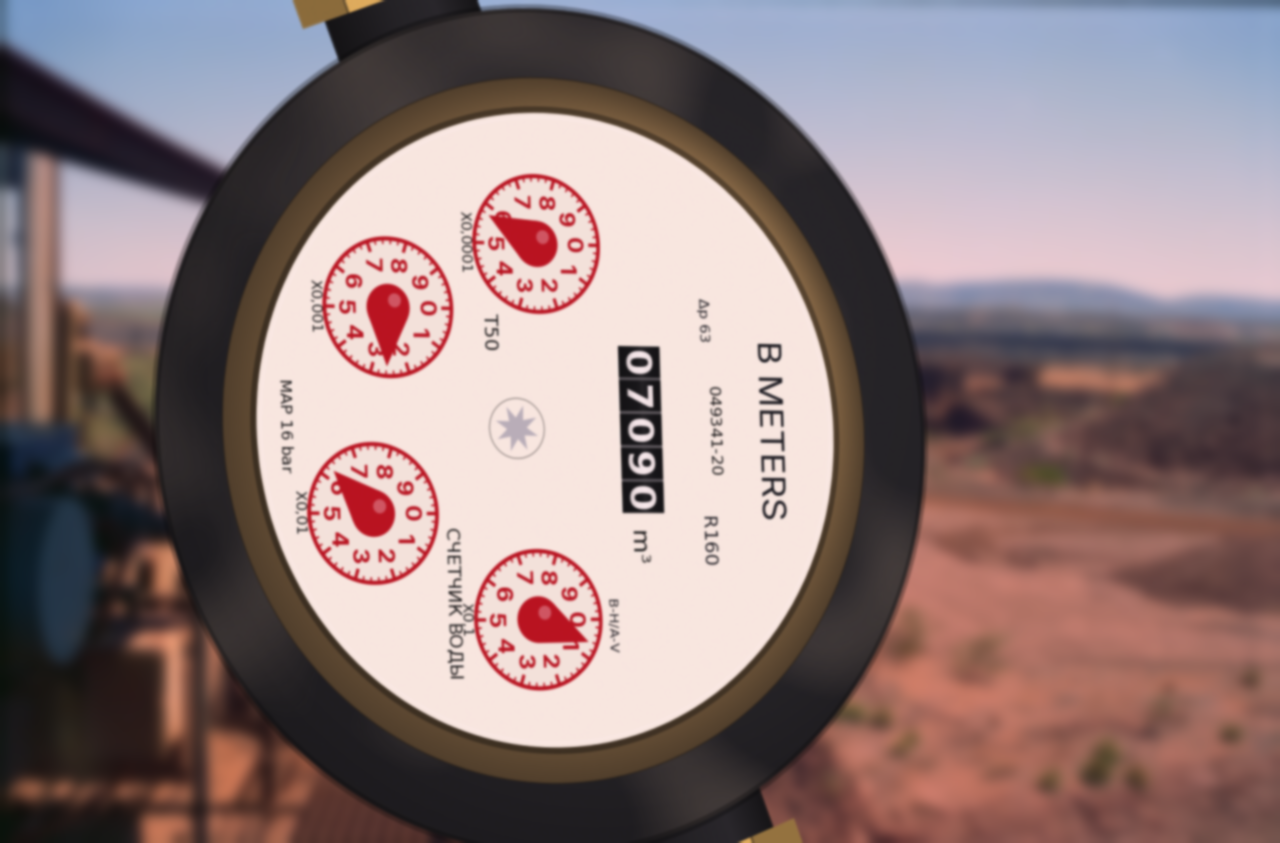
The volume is {"value": 7090.0625, "unit": "m³"}
